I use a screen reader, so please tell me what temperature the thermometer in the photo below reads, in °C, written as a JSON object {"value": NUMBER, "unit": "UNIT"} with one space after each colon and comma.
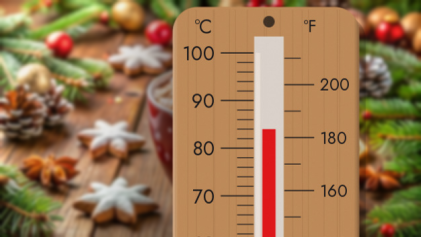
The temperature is {"value": 84, "unit": "°C"}
